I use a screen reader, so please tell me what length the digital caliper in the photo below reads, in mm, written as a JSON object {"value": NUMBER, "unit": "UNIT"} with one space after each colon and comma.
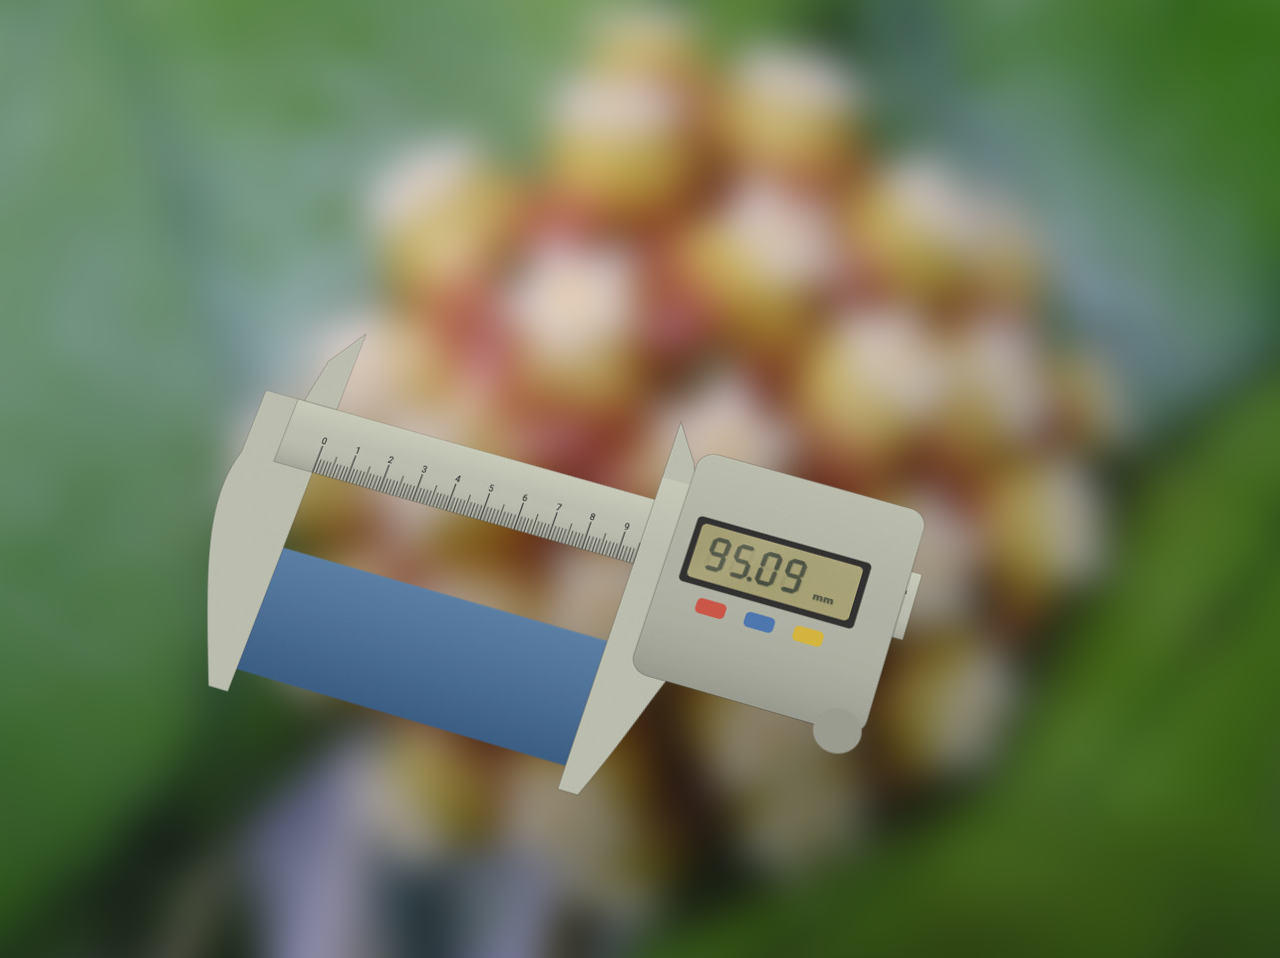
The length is {"value": 95.09, "unit": "mm"}
